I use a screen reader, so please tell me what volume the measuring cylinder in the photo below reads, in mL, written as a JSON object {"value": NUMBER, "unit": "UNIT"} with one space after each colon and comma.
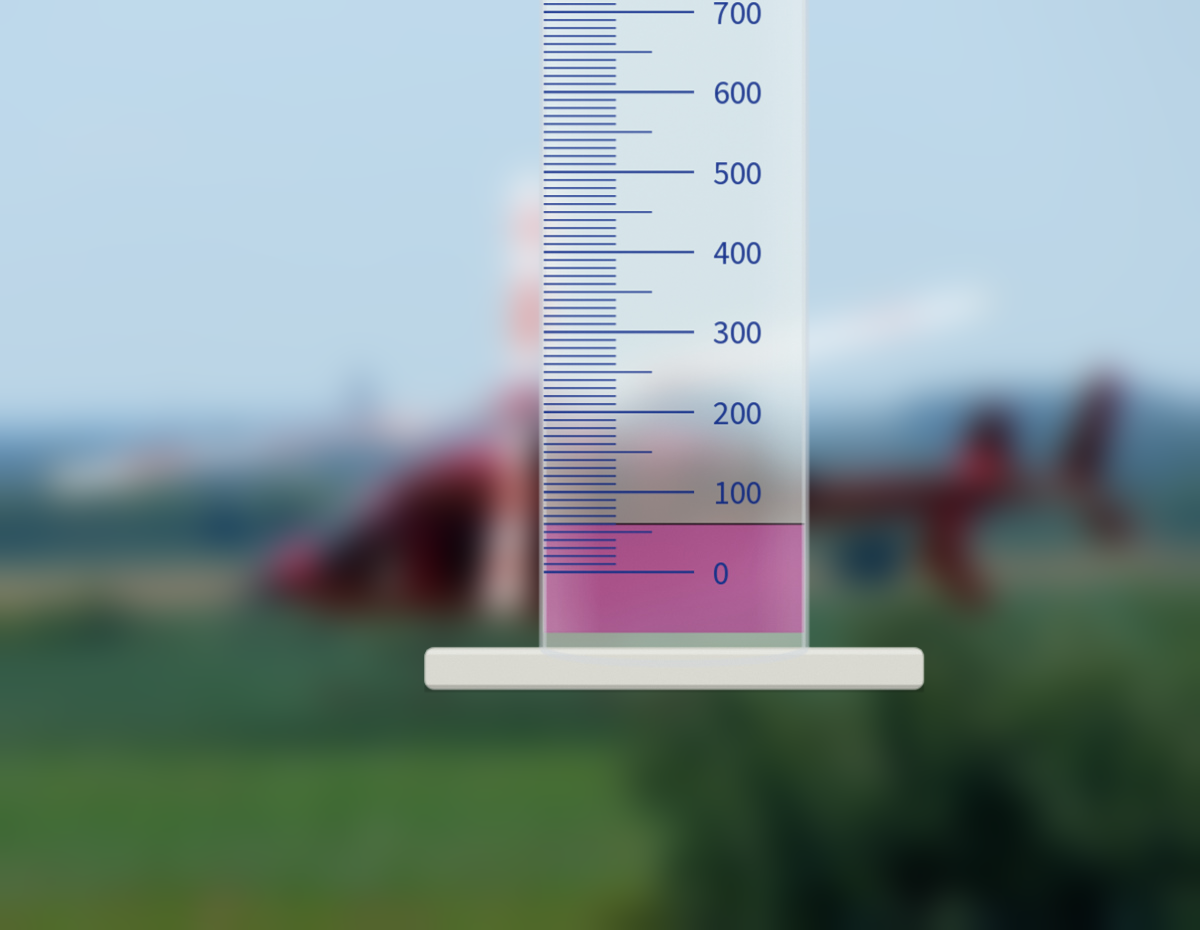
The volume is {"value": 60, "unit": "mL"}
